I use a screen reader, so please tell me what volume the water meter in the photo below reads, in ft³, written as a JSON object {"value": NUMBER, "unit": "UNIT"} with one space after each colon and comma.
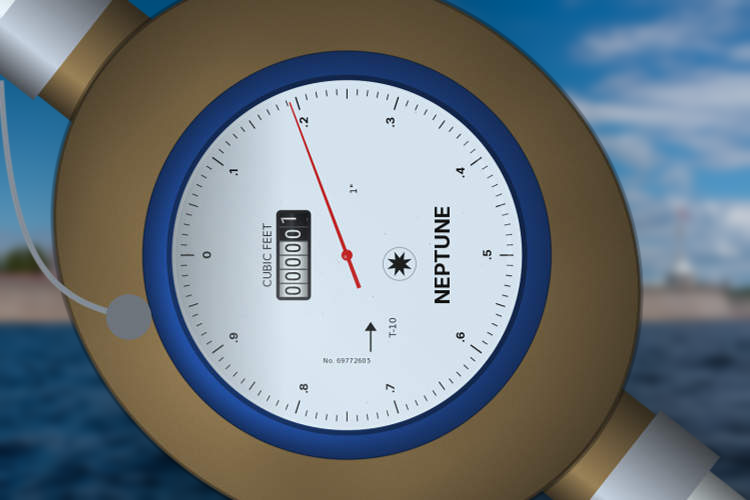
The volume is {"value": 1.19, "unit": "ft³"}
